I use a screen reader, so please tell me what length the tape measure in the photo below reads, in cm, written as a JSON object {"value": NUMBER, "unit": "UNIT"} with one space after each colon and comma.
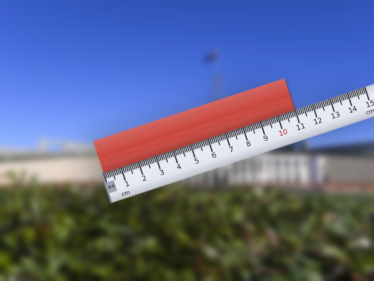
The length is {"value": 11, "unit": "cm"}
